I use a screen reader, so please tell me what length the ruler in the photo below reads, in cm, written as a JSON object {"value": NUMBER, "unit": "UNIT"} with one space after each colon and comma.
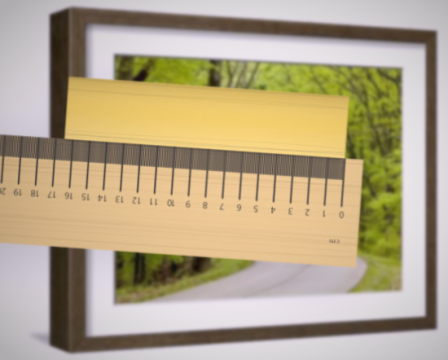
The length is {"value": 16.5, "unit": "cm"}
